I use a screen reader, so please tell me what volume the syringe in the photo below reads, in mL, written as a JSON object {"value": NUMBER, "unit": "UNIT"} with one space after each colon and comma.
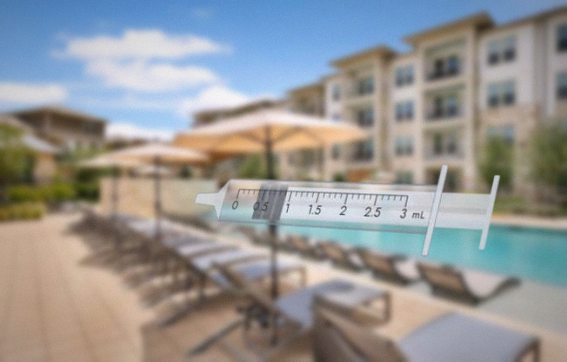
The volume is {"value": 0.4, "unit": "mL"}
